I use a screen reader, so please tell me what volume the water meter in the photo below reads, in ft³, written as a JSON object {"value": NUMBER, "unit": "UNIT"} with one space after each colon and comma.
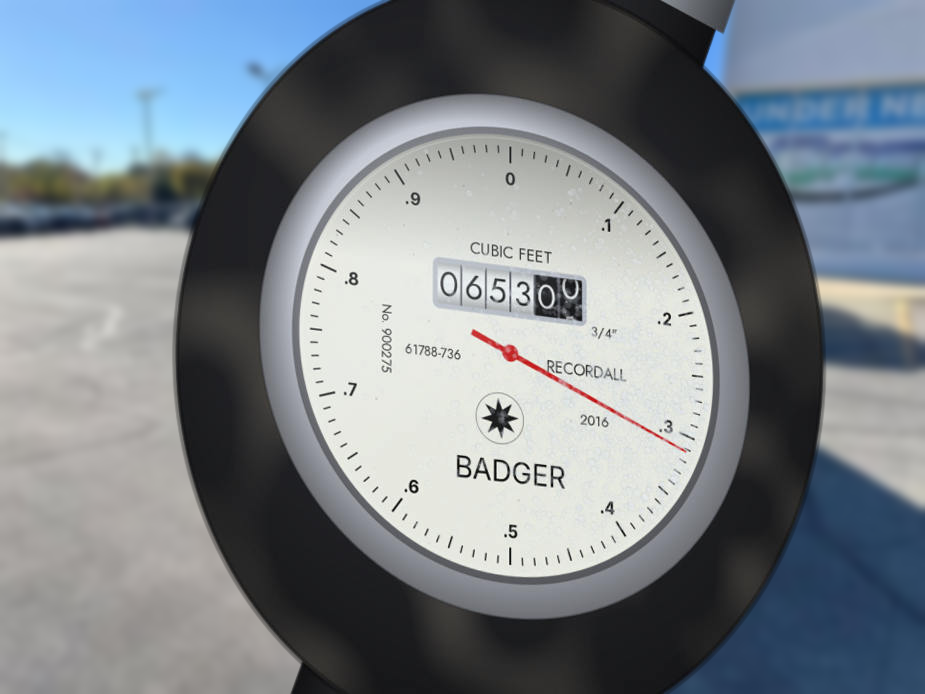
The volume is {"value": 65300.31, "unit": "ft³"}
